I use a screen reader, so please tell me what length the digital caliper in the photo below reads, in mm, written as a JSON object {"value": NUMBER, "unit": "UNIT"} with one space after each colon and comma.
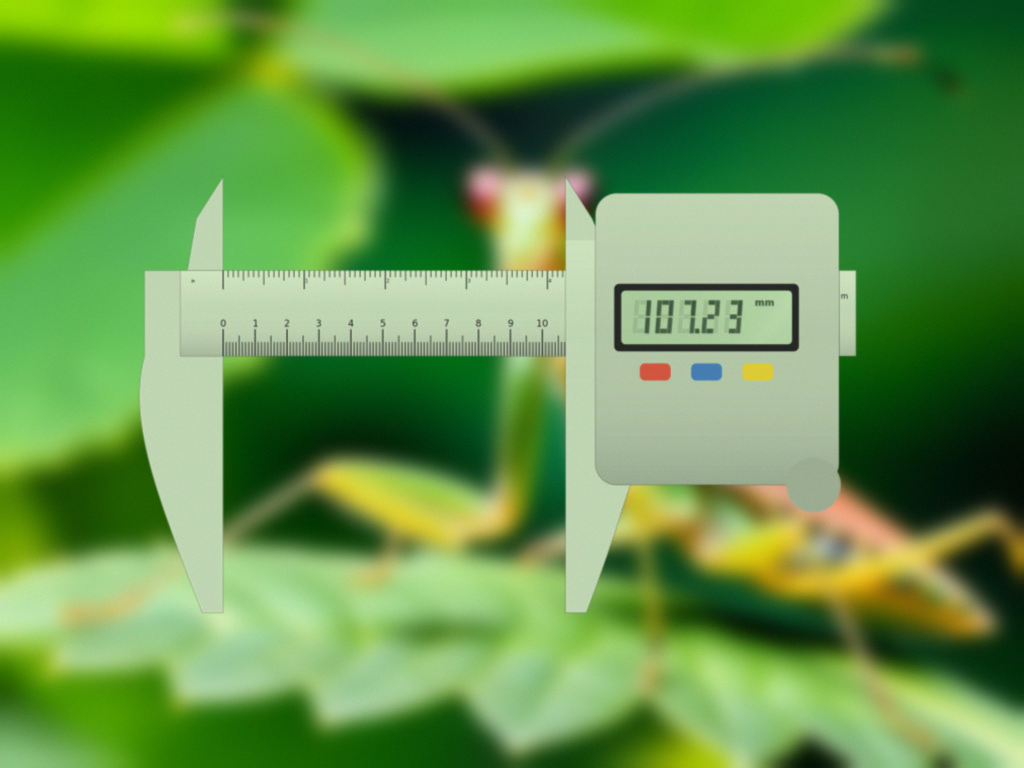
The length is {"value": 107.23, "unit": "mm"}
